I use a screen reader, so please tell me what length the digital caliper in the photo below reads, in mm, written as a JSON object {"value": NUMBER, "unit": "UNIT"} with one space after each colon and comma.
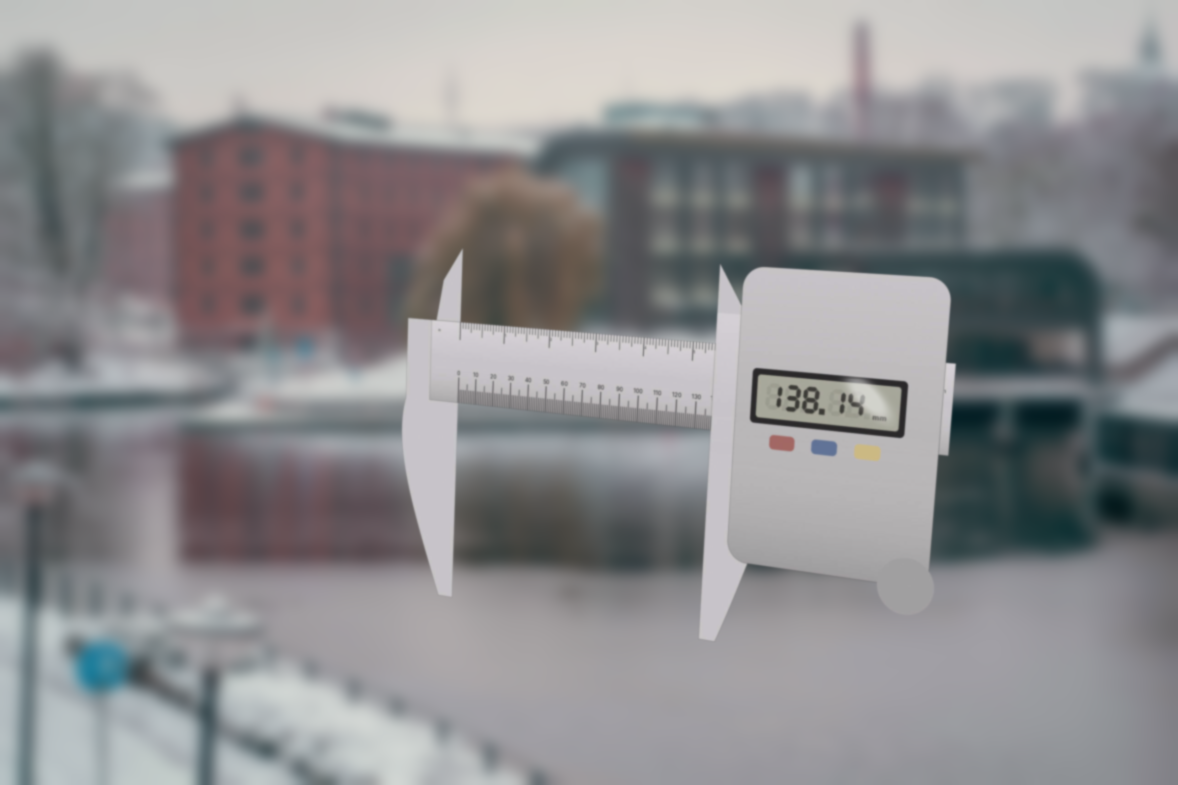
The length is {"value": 138.14, "unit": "mm"}
